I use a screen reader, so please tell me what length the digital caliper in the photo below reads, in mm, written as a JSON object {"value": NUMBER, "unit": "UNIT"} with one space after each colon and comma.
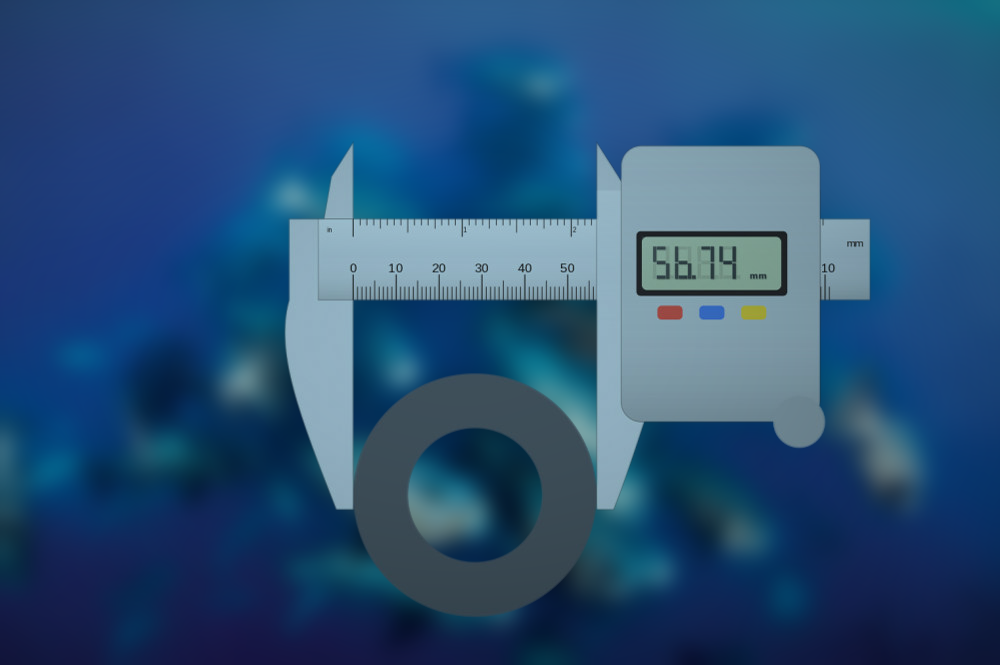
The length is {"value": 56.74, "unit": "mm"}
